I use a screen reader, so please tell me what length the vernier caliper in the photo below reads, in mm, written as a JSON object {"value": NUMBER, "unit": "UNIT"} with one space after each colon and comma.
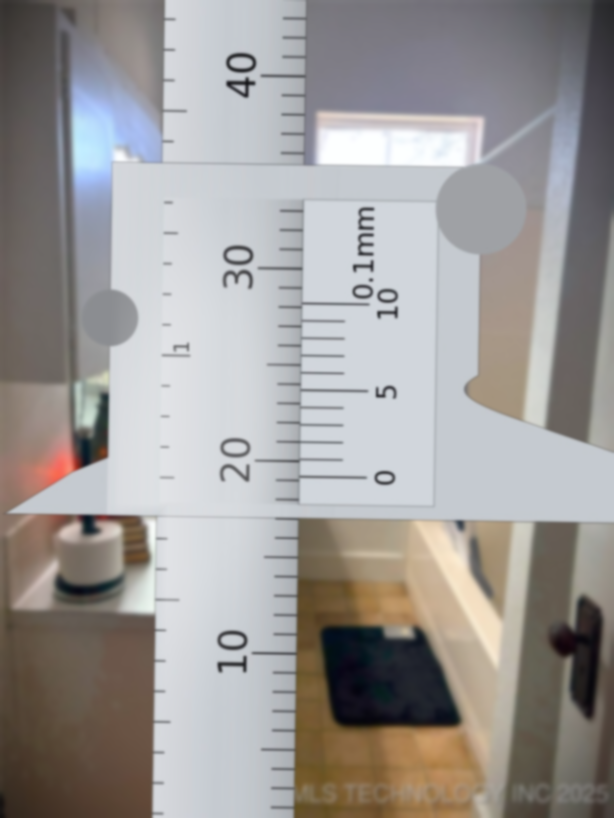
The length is {"value": 19.2, "unit": "mm"}
